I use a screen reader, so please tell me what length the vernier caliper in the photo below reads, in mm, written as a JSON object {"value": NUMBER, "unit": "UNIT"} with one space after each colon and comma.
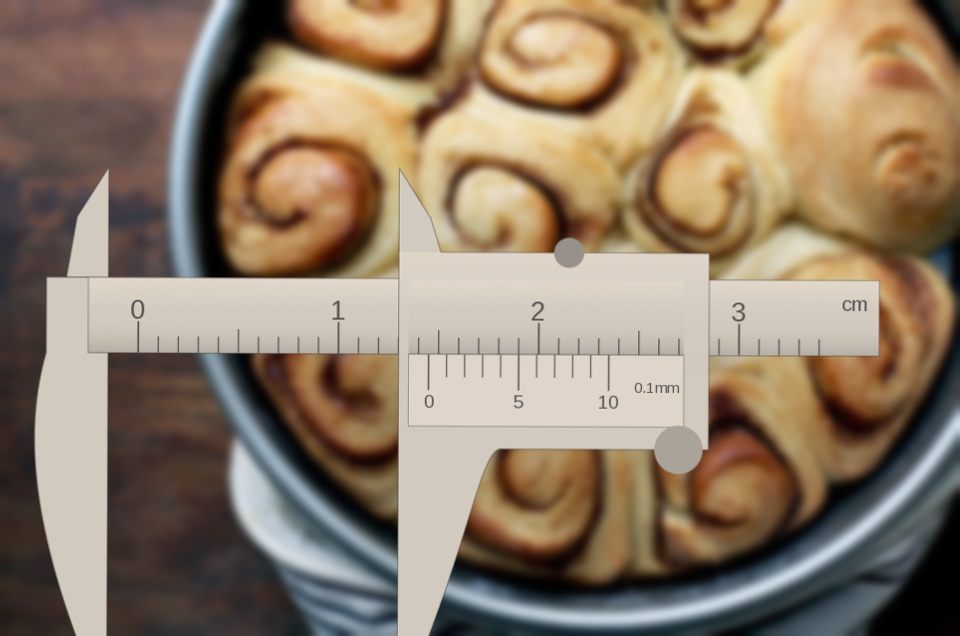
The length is {"value": 14.5, "unit": "mm"}
